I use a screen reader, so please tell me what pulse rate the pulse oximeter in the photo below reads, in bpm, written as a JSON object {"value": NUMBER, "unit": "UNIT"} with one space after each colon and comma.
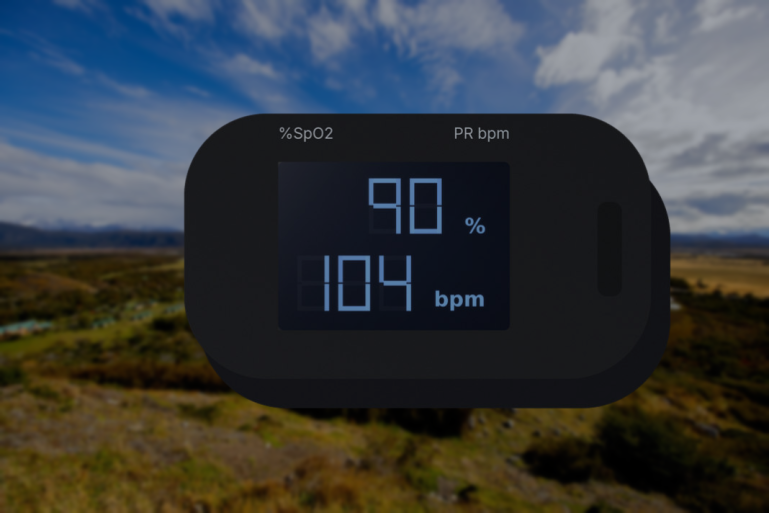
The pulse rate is {"value": 104, "unit": "bpm"}
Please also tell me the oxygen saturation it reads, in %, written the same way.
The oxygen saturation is {"value": 90, "unit": "%"}
